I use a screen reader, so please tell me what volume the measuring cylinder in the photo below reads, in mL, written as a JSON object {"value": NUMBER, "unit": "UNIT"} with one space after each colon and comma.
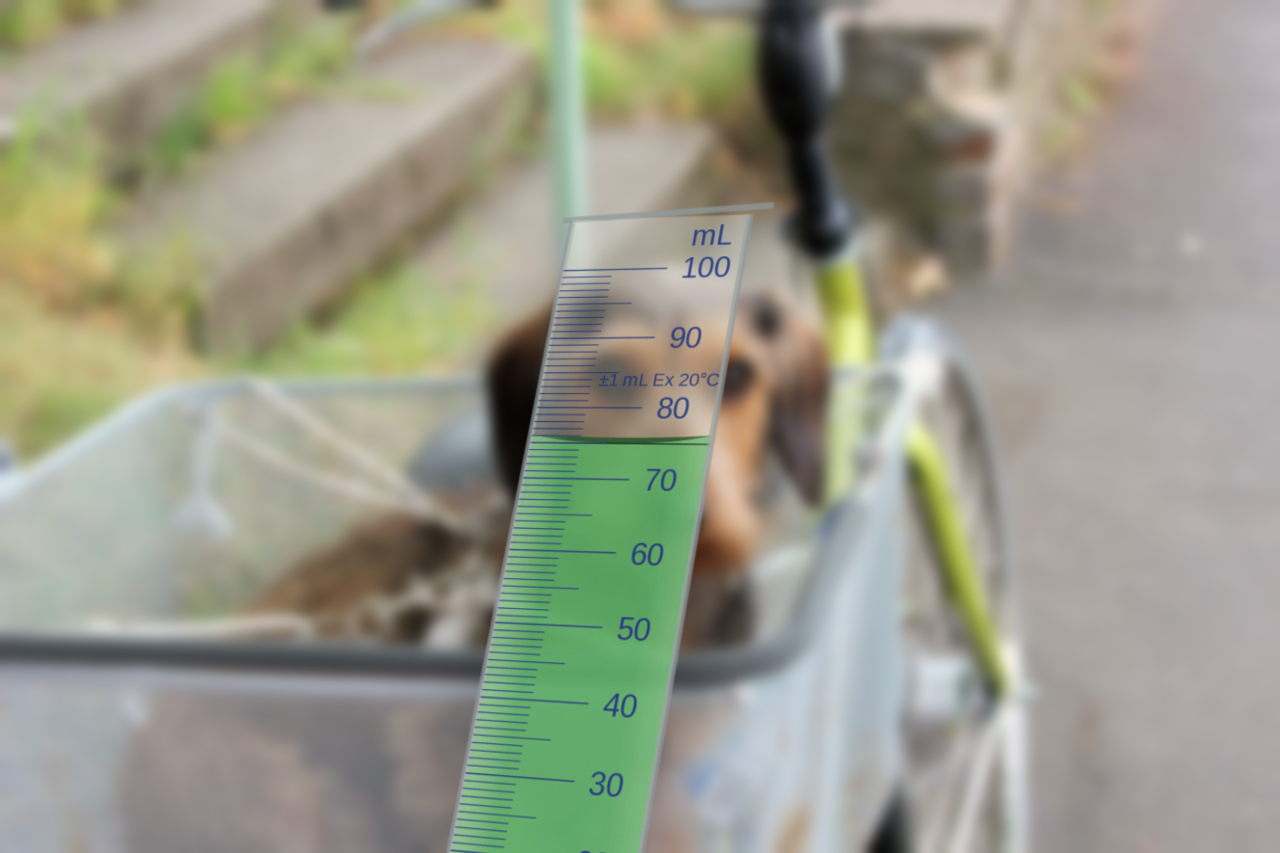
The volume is {"value": 75, "unit": "mL"}
